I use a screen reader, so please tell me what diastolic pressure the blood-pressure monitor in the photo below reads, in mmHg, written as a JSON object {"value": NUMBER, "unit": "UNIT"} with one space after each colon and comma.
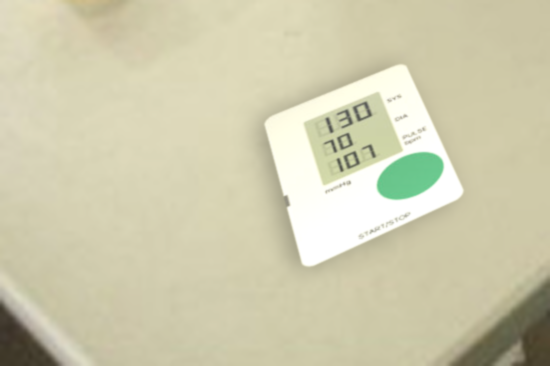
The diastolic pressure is {"value": 70, "unit": "mmHg"}
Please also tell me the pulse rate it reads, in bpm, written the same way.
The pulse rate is {"value": 107, "unit": "bpm"}
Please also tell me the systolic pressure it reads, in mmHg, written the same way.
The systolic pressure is {"value": 130, "unit": "mmHg"}
